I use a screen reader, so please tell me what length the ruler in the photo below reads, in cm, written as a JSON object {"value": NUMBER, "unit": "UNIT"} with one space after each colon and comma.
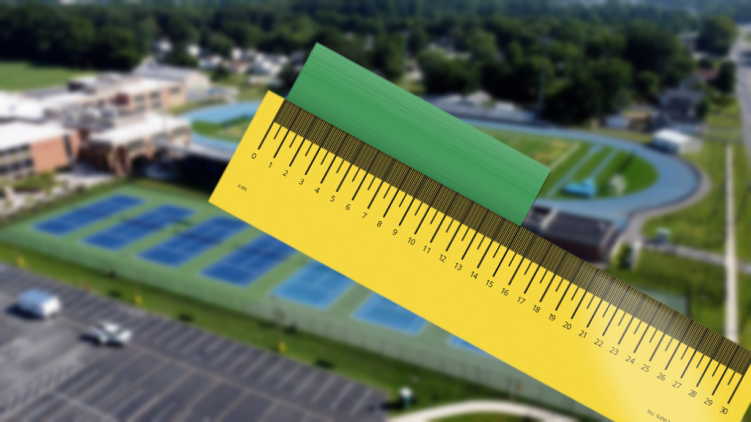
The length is {"value": 15, "unit": "cm"}
